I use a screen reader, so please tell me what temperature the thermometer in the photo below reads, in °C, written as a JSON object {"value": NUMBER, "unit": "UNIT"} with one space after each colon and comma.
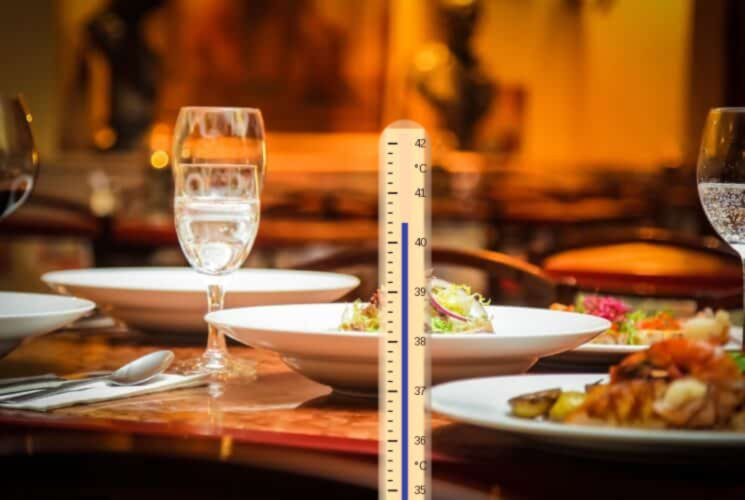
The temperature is {"value": 40.4, "unit": "°C"}
